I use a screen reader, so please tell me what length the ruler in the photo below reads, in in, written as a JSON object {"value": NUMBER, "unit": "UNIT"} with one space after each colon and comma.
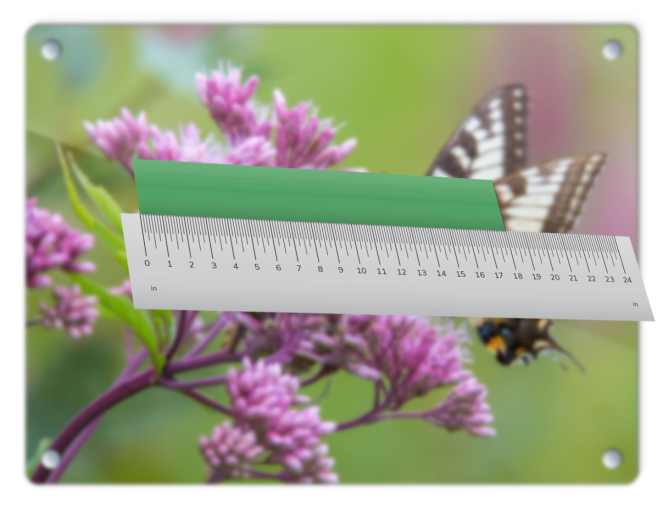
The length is {"value": 18, "unit": "in"}
